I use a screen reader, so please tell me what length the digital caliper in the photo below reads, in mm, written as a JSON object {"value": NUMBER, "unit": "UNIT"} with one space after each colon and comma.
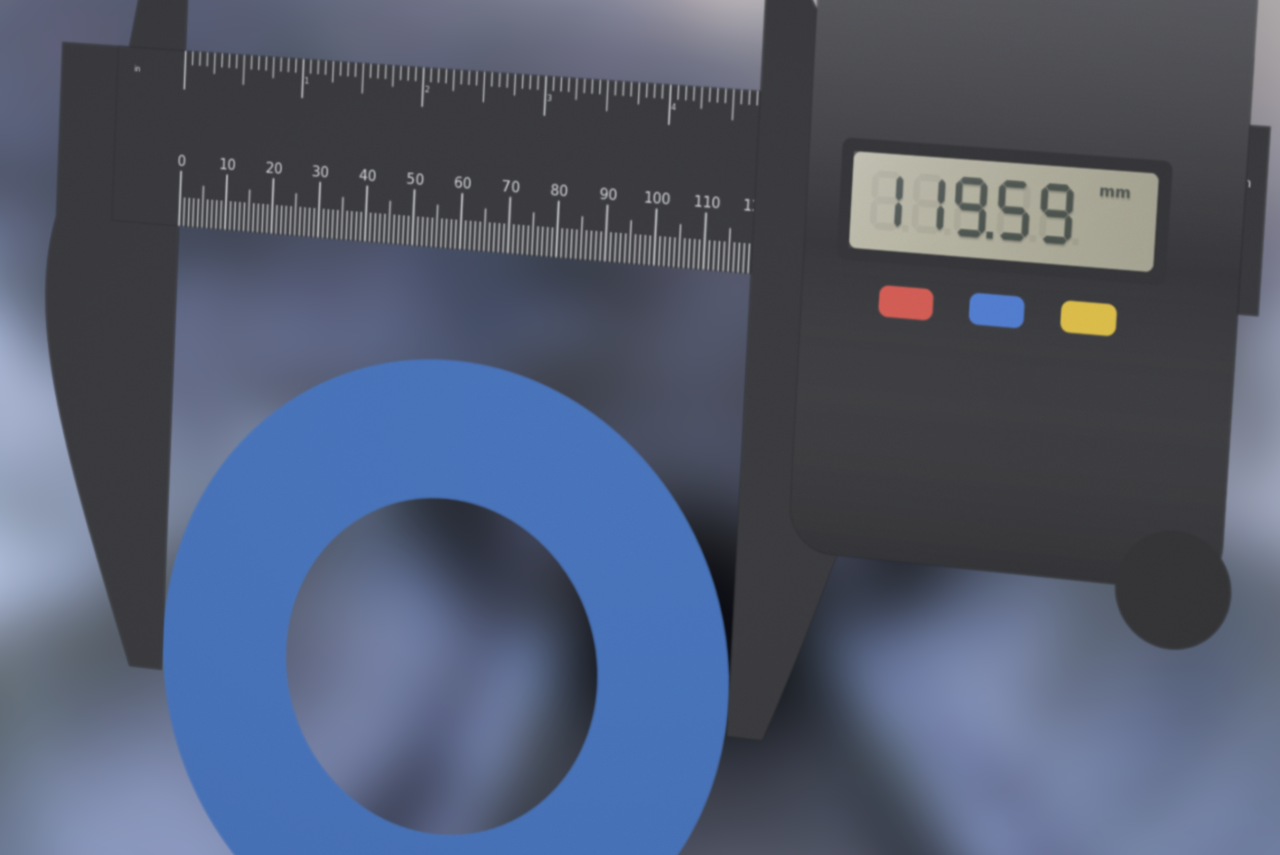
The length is {"value": 119.59, "unit": "mm"}
